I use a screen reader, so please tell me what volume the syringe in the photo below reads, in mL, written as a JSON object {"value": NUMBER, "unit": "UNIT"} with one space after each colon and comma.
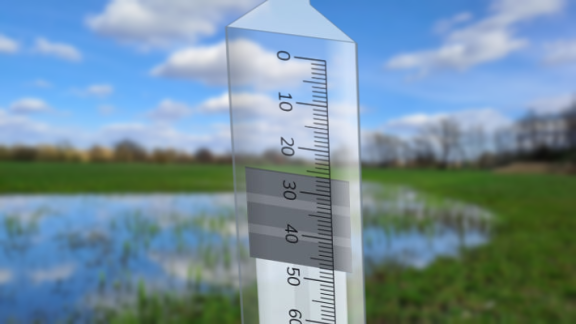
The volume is {"value": 26, "unit": "mL"}
